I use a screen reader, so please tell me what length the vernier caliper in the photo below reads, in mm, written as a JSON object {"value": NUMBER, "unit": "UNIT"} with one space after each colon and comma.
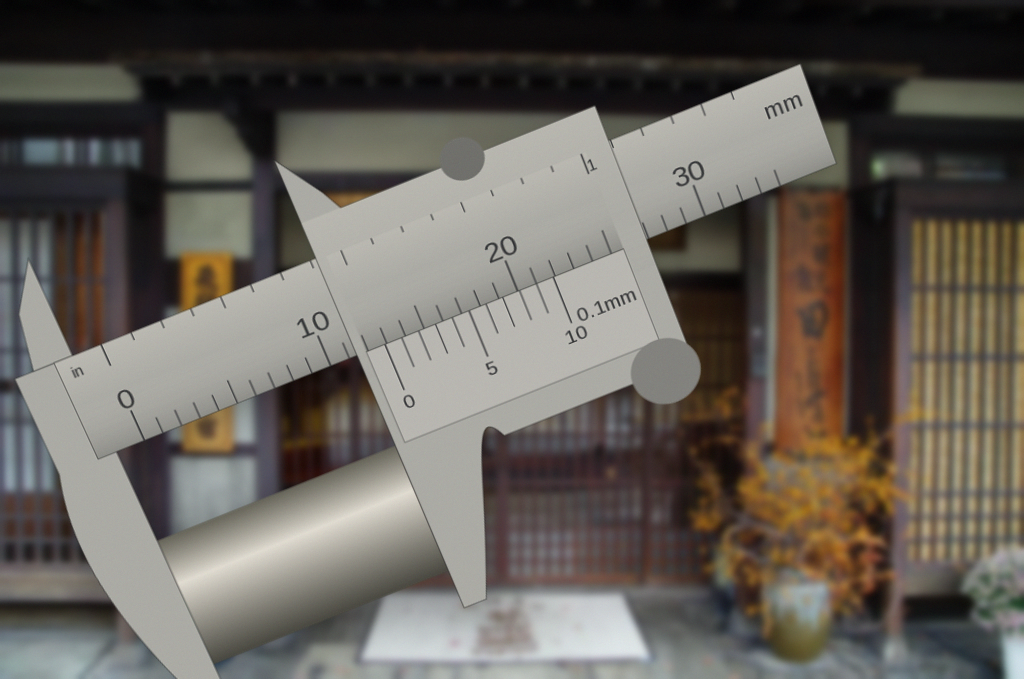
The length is {"value": 12.9, "unit": "mm"}
